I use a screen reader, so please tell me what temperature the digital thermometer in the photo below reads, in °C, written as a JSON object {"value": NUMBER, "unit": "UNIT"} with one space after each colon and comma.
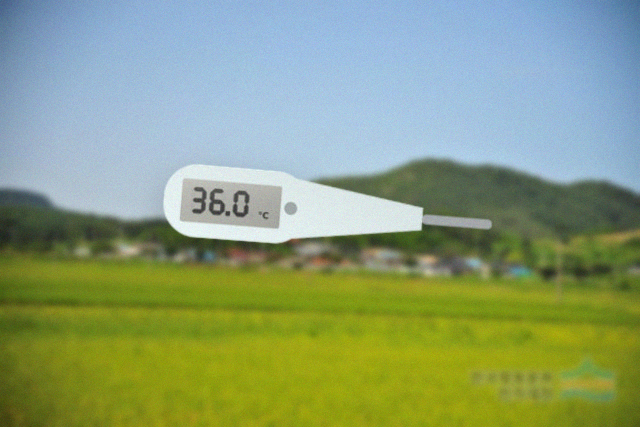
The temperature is {"value": 36.0, "unit": "°C"}
